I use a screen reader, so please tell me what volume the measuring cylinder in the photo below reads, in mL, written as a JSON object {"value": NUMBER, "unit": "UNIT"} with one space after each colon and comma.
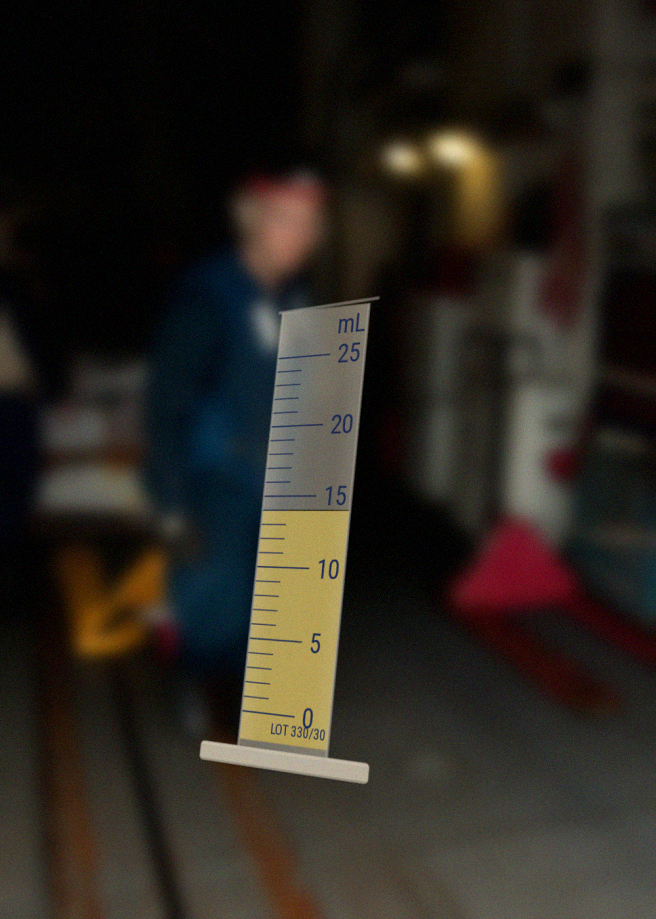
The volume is {"value": 14, "unit": "mL"}
